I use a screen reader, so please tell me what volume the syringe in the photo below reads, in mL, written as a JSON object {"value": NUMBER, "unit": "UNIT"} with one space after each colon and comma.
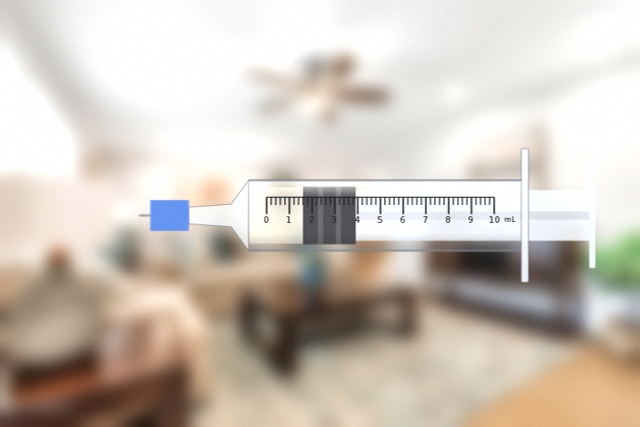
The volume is {"value": 1.6, "unit": "mL"}
